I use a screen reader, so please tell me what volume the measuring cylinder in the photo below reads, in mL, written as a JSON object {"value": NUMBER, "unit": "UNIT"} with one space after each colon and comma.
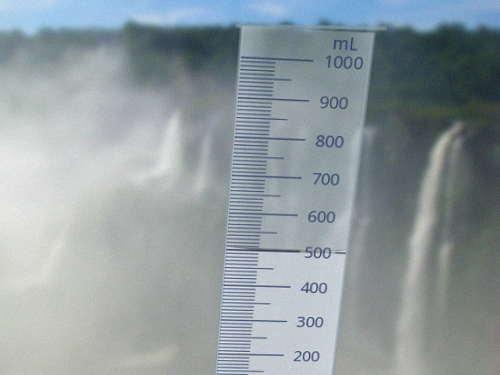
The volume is {"value": 500, "unit": "mL"}
